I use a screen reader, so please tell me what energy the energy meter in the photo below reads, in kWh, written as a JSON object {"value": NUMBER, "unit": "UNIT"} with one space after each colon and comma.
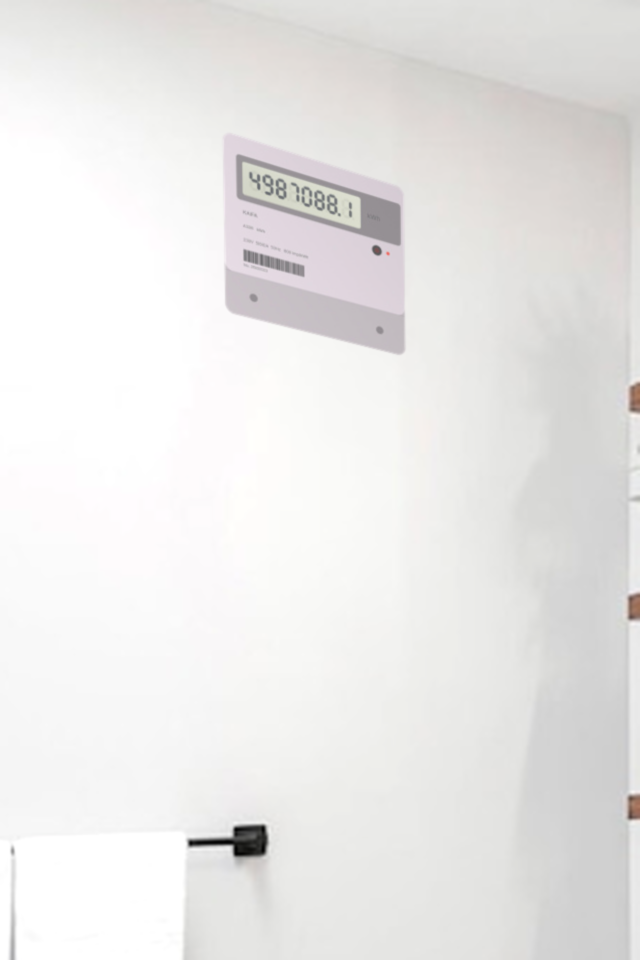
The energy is {"value": 4987088.1, "unit": "kWh"}
